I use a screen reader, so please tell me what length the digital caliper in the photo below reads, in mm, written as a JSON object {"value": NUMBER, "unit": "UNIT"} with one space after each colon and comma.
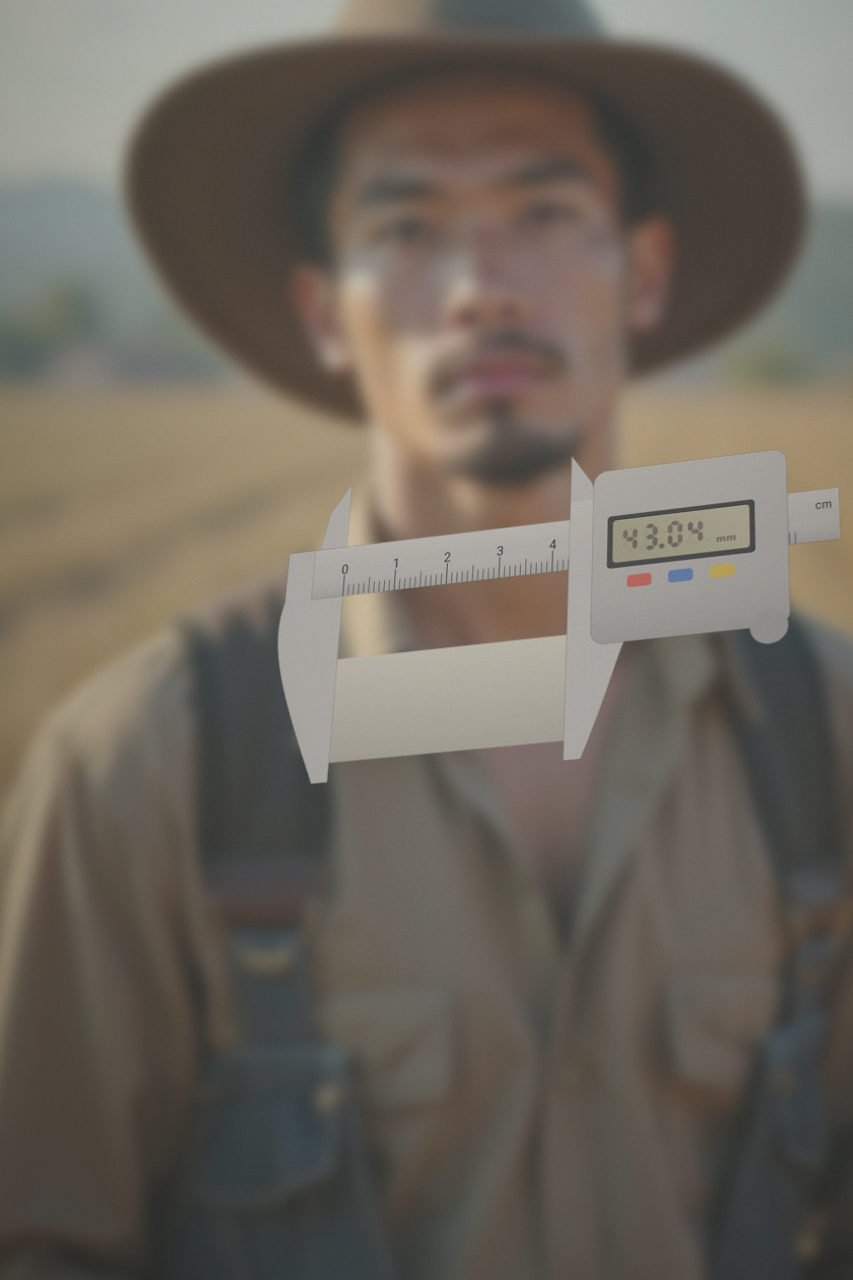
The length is {"value": 43.04, "unit": "mm"}
